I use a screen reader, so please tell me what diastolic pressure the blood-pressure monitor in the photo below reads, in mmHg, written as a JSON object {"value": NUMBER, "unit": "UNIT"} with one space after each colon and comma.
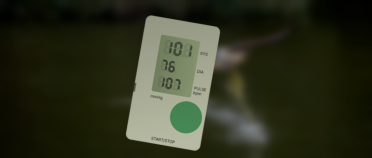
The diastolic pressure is {"value": 76, "unit": "mmHg"}
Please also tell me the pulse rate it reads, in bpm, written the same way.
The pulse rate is {"value": 107, "unit": "bpm"}
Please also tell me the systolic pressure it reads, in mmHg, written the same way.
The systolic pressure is {"value": 101, "unit": "mmHg"}
